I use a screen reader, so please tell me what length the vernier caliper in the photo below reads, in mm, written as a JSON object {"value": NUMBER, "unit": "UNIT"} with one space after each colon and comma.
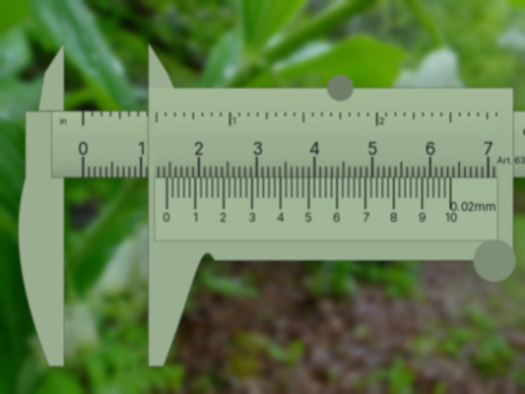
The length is {"value": 14.5, "unit": "mm"}
